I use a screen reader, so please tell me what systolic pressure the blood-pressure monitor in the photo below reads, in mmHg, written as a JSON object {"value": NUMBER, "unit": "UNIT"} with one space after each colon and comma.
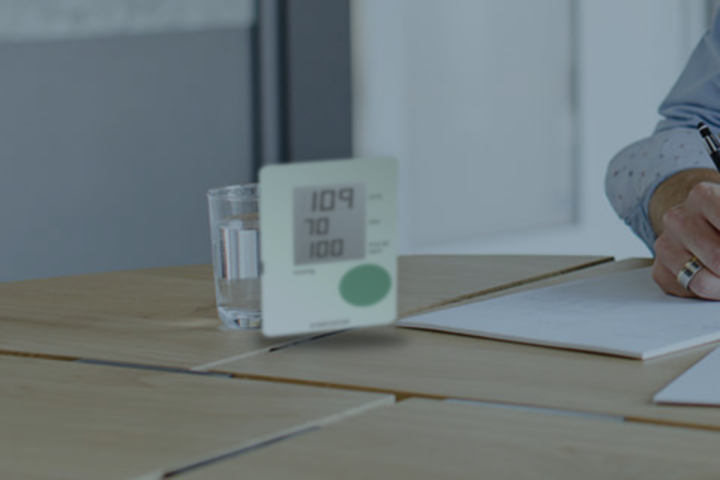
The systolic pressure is {"value": 109, "unit": "mmHg"}
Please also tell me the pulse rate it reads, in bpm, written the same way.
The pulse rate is {"value": 100, "unit": "bpm"}
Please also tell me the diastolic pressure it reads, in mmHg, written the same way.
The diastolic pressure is {"value": 70, "unit": "mmHg"}
